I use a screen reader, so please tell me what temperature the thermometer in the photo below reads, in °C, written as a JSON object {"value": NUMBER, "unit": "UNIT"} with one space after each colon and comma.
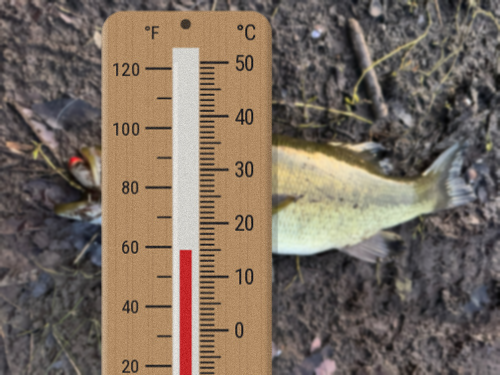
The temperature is {"value": 15, "unit": "°C"}
